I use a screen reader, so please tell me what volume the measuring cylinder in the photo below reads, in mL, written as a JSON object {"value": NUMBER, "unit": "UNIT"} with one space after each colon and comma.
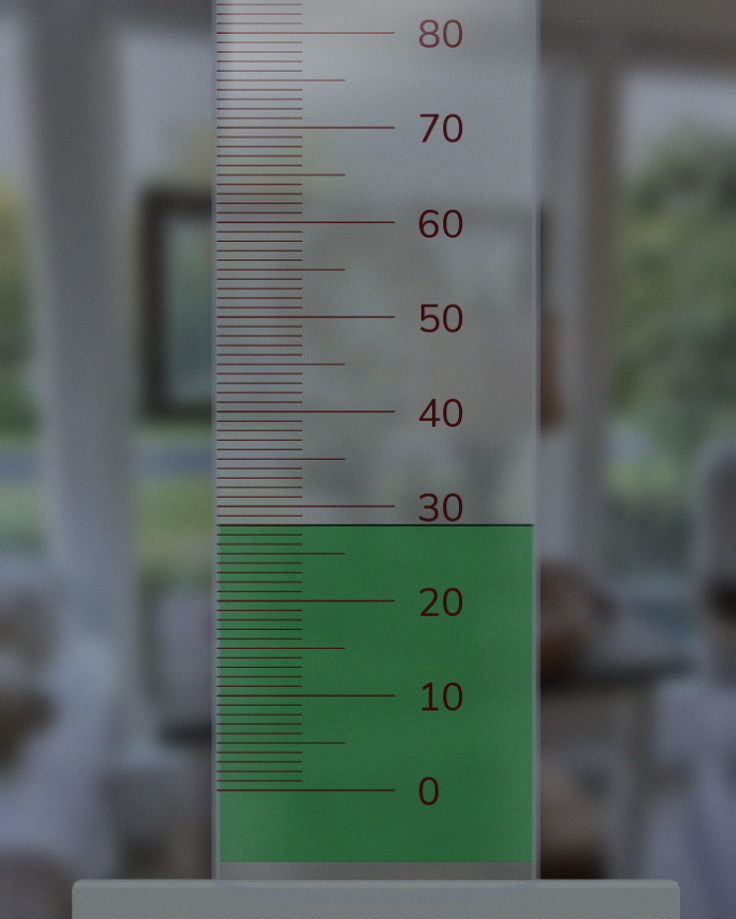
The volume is {"value": 28, "unit": "mL"}
